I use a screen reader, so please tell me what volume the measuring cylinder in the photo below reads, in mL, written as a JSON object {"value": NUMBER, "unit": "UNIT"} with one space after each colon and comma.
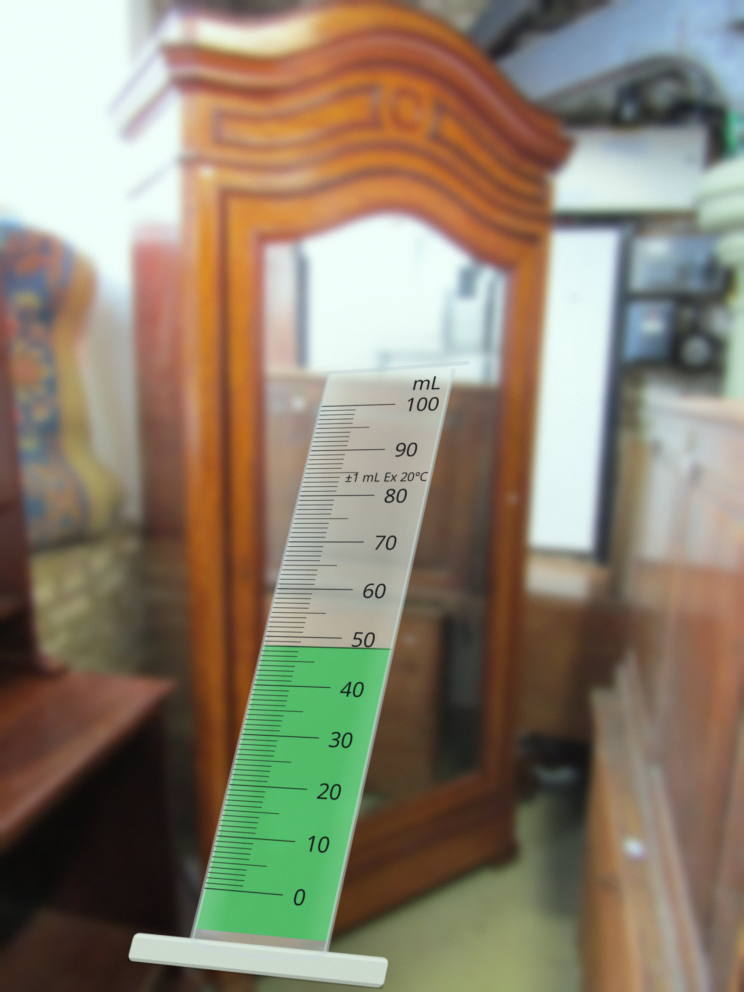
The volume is {"value": 48, "unit": "mL"}
